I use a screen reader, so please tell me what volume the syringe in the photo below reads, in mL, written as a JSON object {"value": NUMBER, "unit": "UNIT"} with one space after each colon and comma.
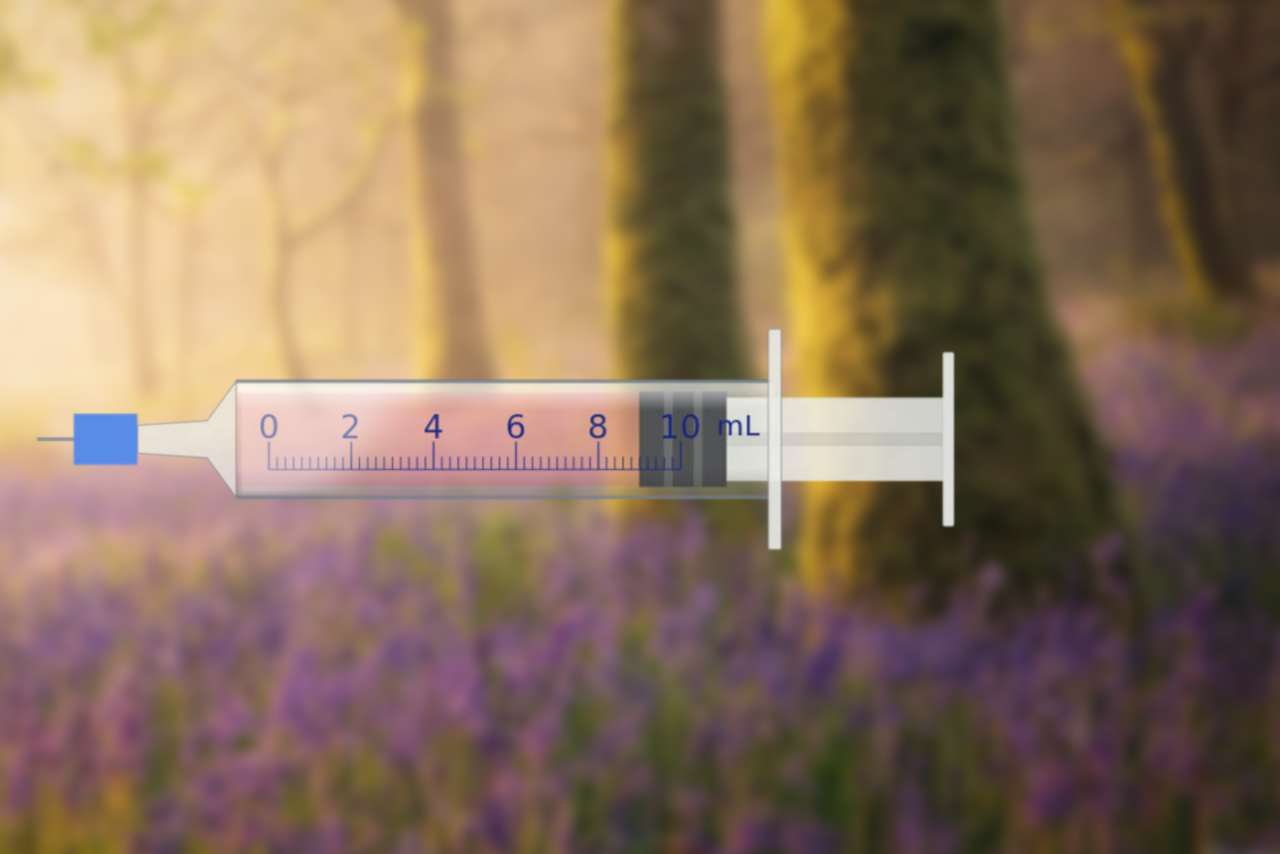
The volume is {"value": 9, "unit": "mL"}
